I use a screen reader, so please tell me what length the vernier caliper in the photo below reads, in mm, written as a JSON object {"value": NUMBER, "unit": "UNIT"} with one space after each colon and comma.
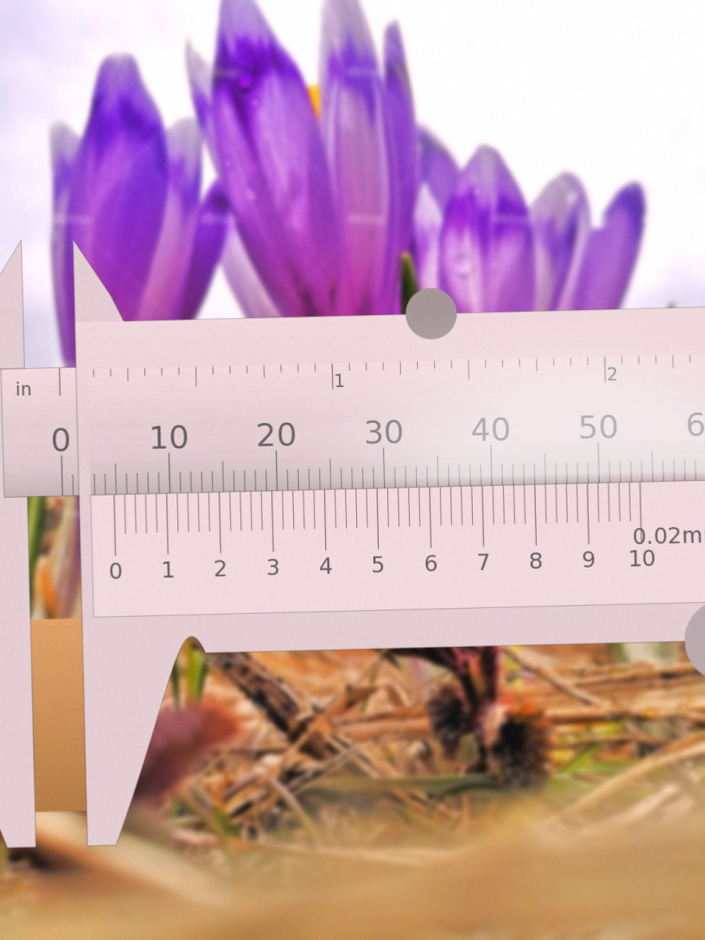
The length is {"value": 4.8, "unit": "mm"}
